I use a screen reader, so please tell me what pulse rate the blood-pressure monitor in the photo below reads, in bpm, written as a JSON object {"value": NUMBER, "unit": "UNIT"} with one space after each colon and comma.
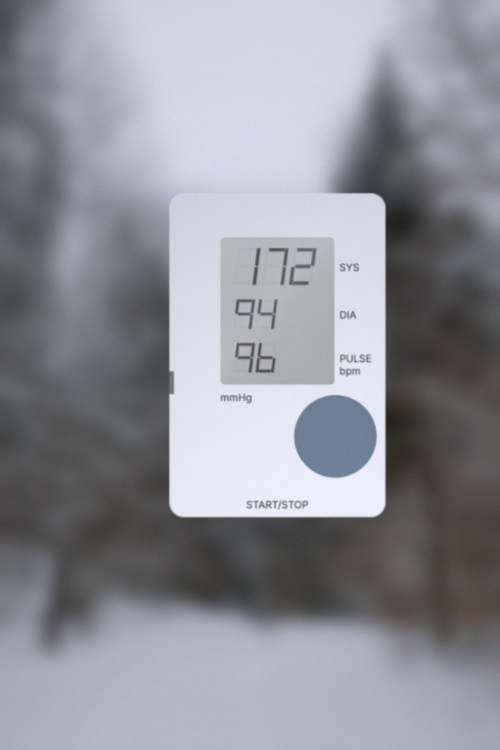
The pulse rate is {"value": 96, "unit": "bpm"}
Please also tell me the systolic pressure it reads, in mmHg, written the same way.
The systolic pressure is {"value": 172, "unit": "mmHg"}
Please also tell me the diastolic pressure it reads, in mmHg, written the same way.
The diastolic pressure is {"value": 94, "unit": "mmHg"}
